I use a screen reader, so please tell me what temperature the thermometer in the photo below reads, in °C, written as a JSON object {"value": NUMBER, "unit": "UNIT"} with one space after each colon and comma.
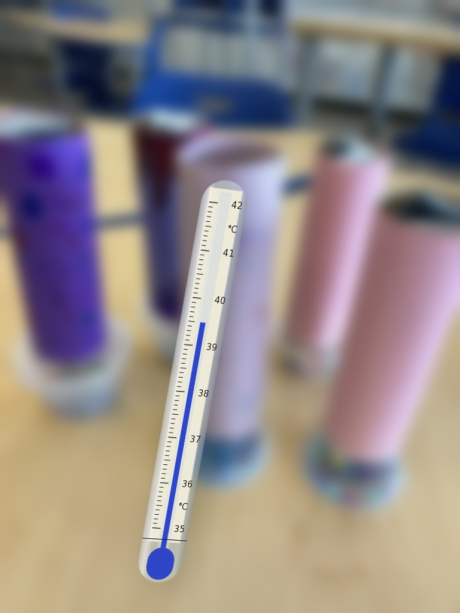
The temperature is {"value": 39.5, "unit": "°C"}
